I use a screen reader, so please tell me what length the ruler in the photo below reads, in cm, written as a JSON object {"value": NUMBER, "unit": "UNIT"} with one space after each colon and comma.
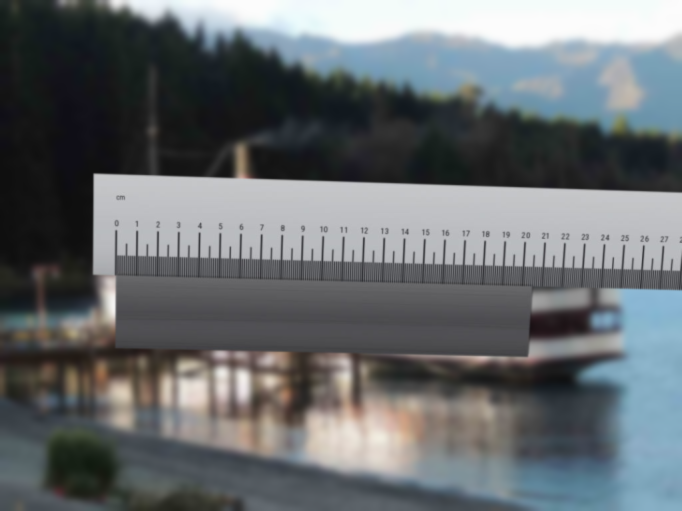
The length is {"value": 20.5, "unit": "cm"}
